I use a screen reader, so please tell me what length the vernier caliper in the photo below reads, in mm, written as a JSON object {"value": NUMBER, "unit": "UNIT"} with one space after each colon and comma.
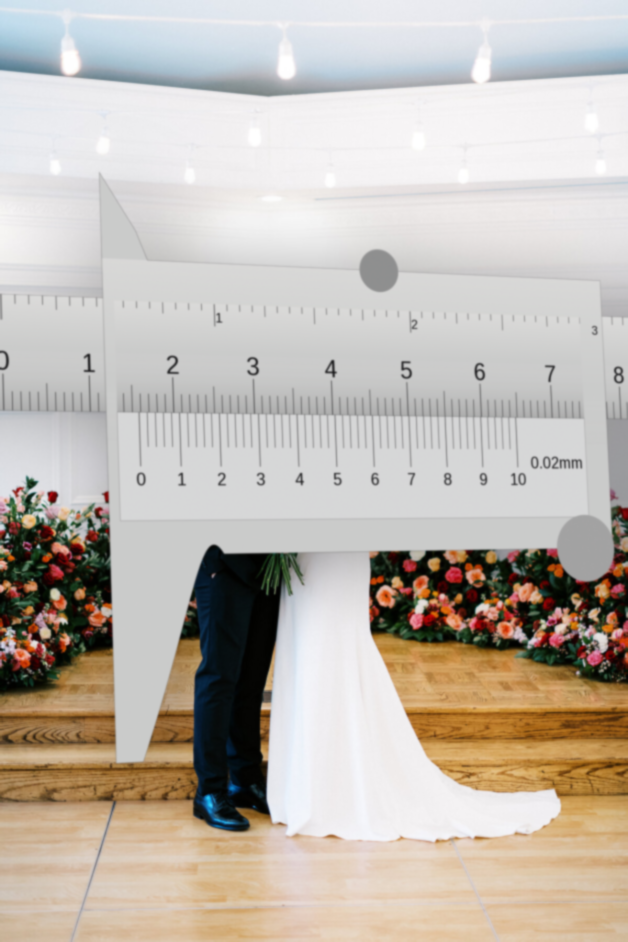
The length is {"value": 15.8, "unit": "mm"}
